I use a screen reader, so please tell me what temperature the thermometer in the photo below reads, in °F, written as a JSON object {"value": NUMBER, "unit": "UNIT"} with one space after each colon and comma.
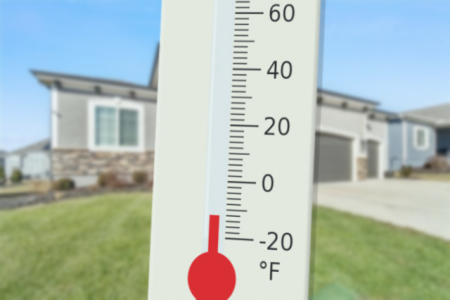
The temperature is {"value": -12, "unit": "°F"}
